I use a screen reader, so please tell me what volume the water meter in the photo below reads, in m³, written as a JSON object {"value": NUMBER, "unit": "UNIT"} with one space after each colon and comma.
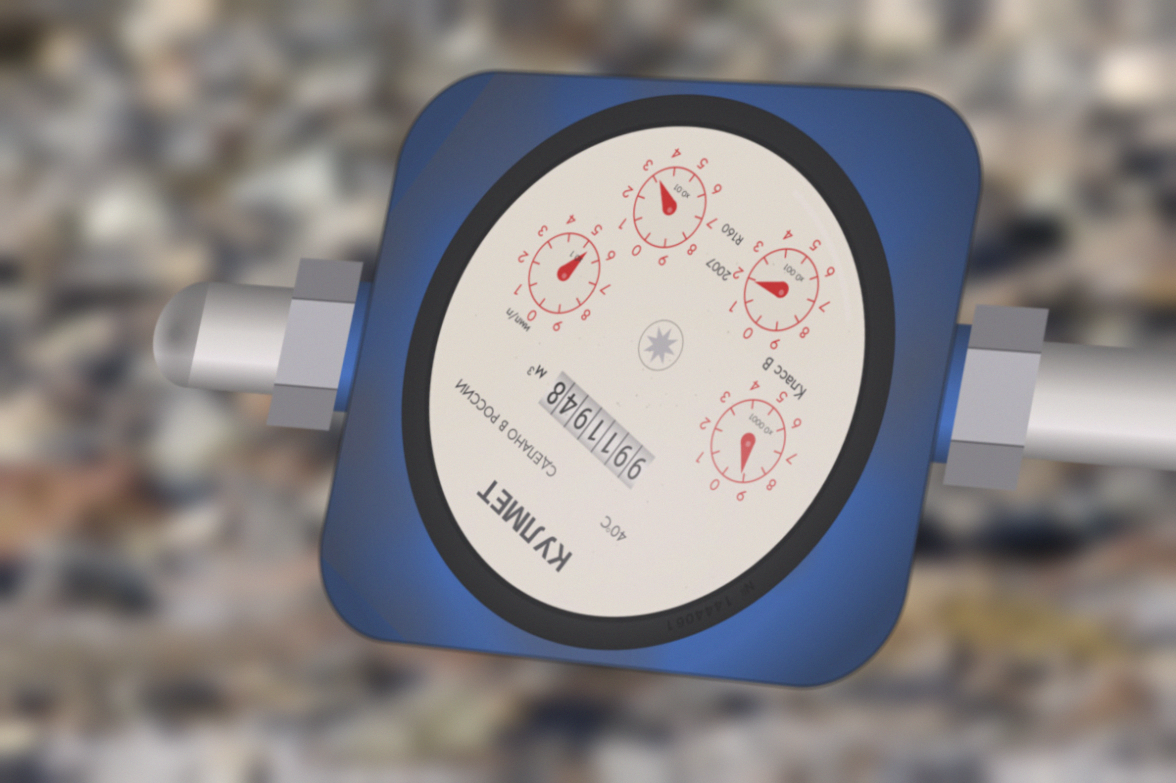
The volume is {"value": 9911948.5319, "unit": "m³"}
